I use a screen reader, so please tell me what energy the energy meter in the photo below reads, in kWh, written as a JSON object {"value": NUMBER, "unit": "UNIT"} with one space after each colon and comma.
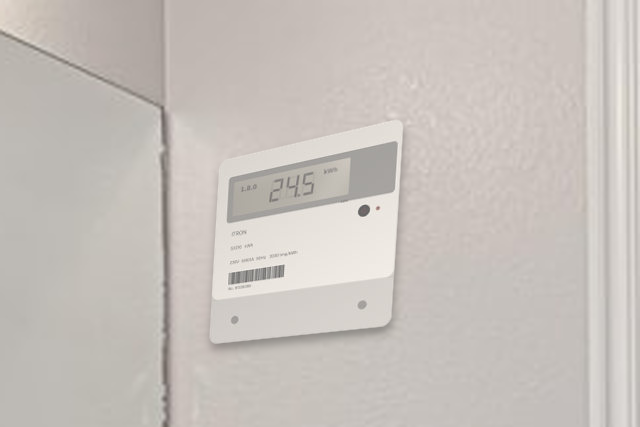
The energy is {"value": 24.5, "unit": "kWh"}
